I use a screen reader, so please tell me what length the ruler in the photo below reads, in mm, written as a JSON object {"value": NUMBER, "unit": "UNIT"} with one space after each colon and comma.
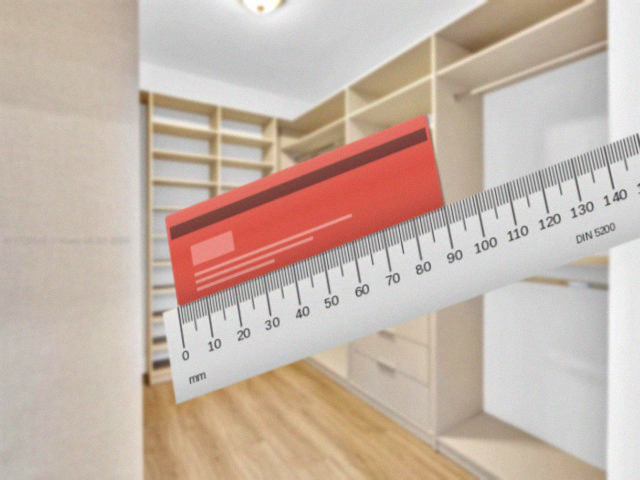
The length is {"value": 90, "unit": "mm"}
